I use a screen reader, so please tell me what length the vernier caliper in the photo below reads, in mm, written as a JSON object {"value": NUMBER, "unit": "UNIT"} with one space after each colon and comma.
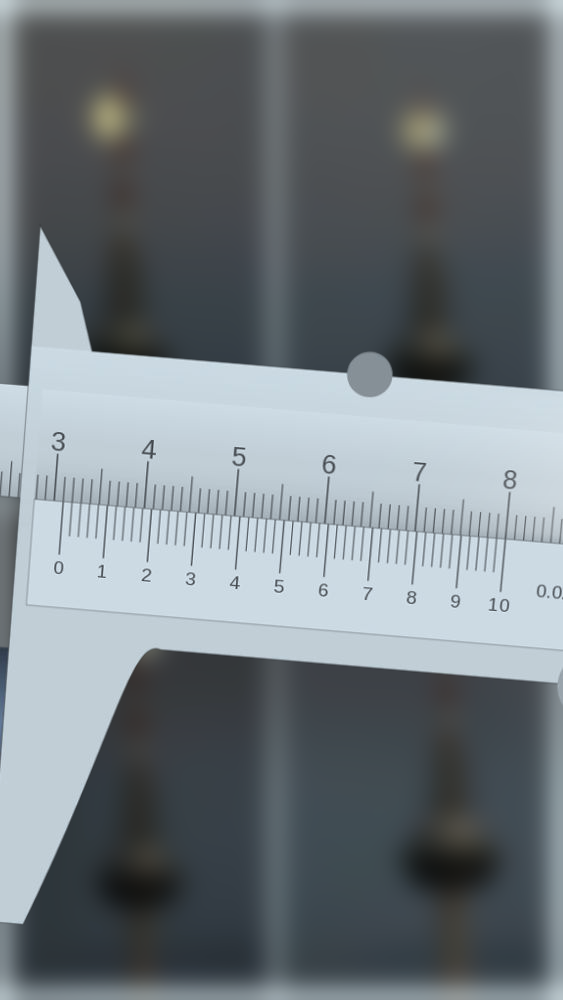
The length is {"value": 31.0, "unit": "mm"}
